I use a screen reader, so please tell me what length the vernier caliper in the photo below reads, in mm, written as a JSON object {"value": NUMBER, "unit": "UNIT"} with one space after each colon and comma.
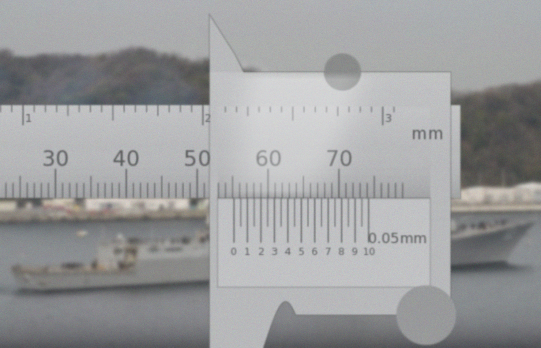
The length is {"value": 55.2, "unit": "mm"}
